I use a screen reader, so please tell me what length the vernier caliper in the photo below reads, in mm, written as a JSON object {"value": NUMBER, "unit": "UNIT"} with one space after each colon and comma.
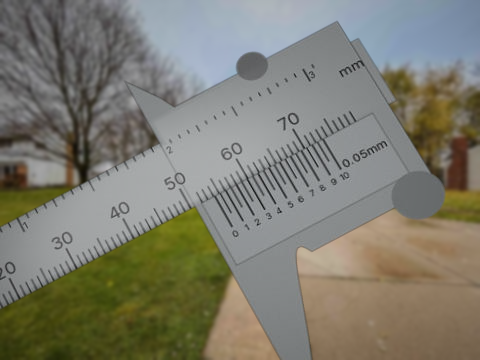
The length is {"value": 54.2, "unit": "mm"}
